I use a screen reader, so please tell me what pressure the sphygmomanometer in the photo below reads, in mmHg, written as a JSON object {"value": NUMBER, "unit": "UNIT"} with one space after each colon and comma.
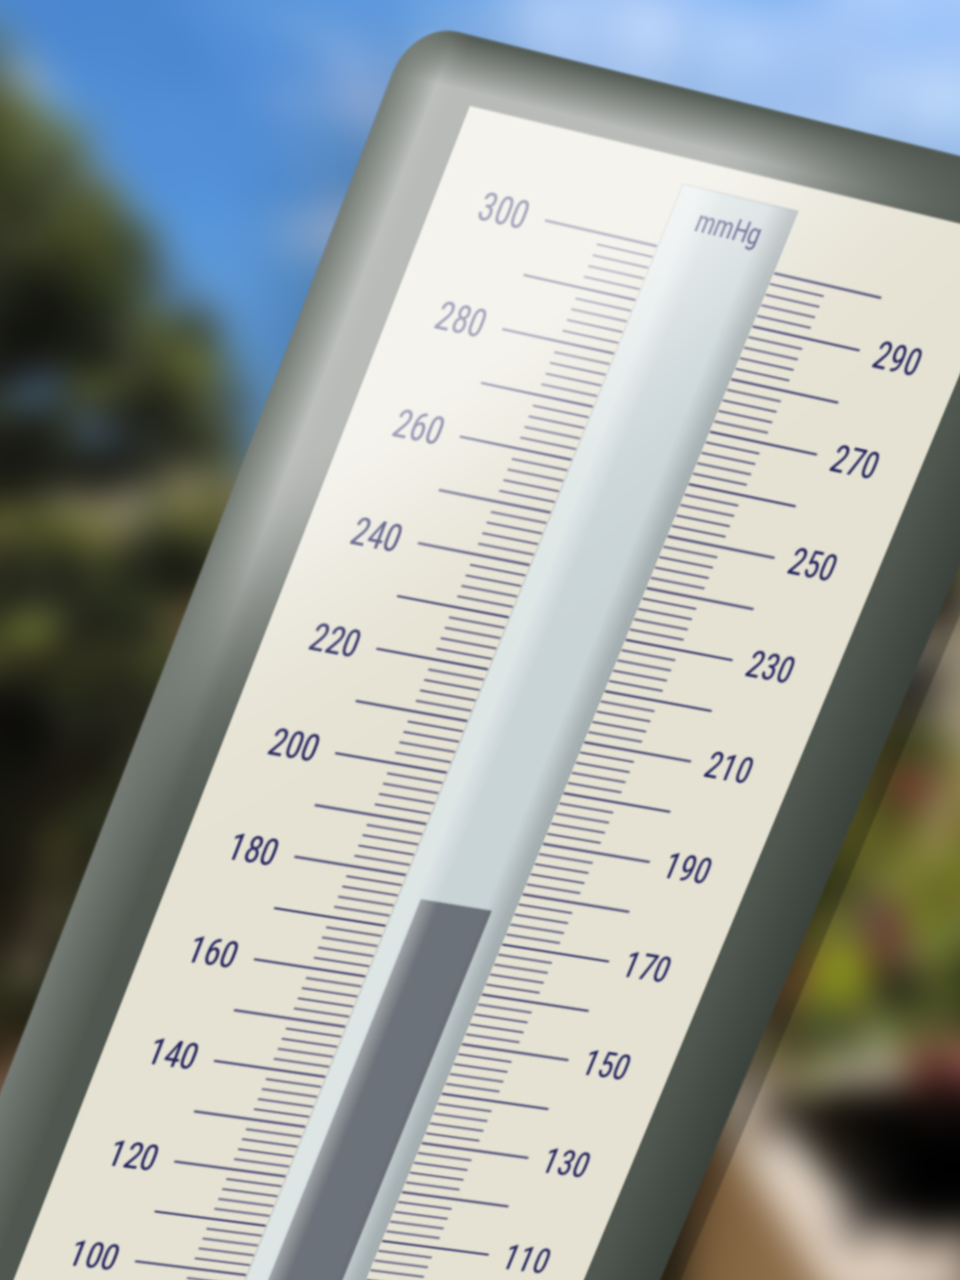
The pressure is {"value": 176, "unit": "mmHg"}
